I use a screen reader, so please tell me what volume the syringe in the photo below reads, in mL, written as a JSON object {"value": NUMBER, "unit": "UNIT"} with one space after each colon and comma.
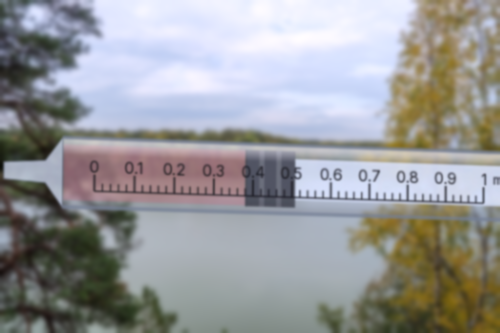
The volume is {"value": 0.38, "unit": "mL"}
